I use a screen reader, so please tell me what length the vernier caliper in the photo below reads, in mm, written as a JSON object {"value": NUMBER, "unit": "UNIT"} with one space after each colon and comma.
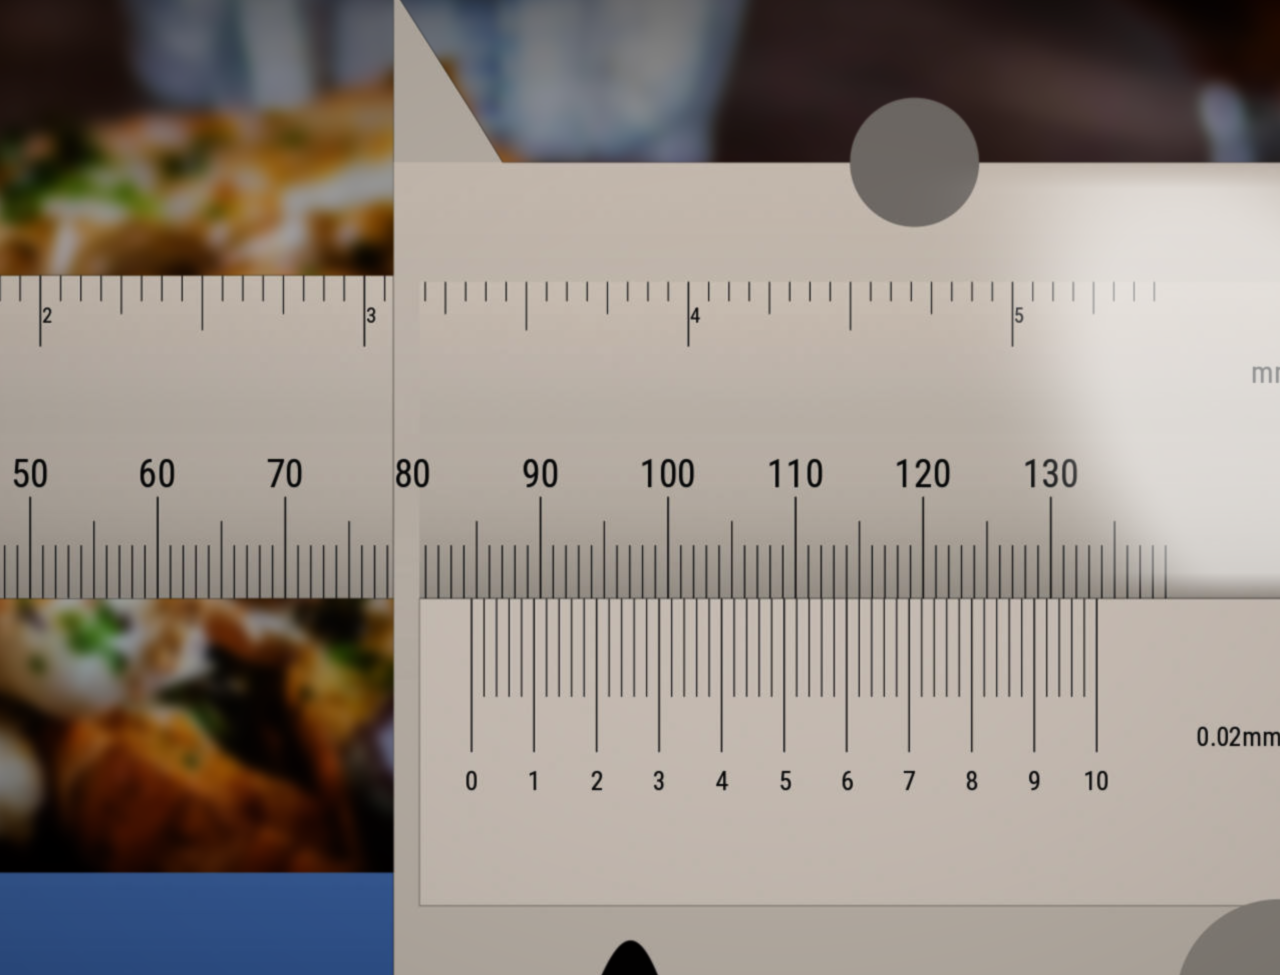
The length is {"value": 84.6, "unit": "mm"}
